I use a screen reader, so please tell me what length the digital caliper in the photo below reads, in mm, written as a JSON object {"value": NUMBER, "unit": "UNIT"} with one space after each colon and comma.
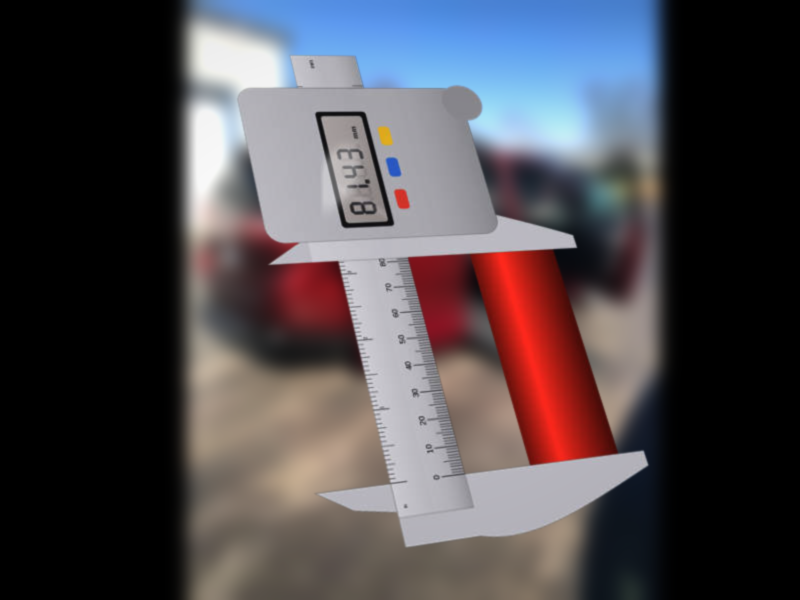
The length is {"value": 81.43, "unit": "mm"}
